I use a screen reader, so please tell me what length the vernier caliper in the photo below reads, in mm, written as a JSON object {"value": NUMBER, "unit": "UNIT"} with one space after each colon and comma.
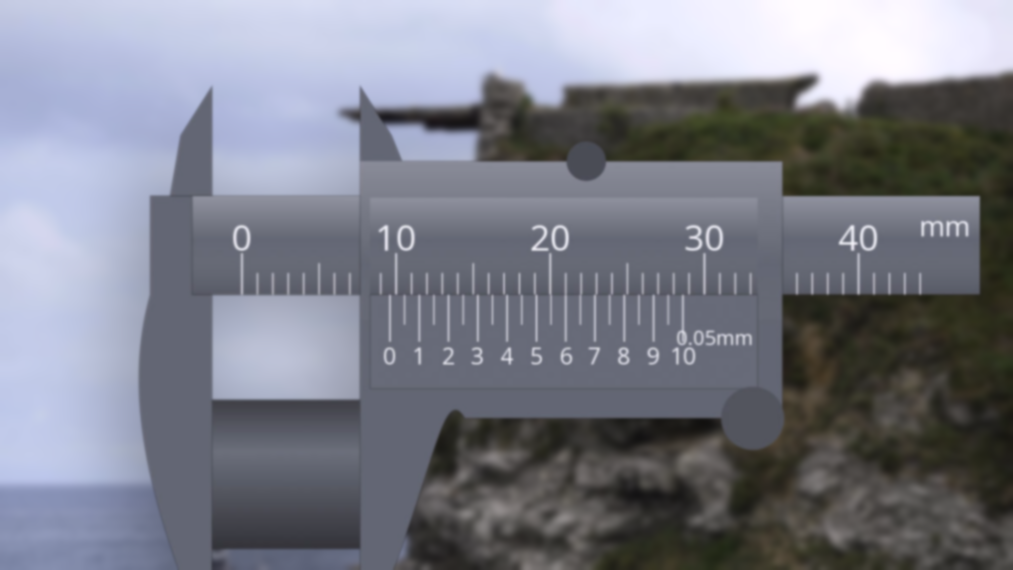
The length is {"value": 9.6, "unit": "mm"}
